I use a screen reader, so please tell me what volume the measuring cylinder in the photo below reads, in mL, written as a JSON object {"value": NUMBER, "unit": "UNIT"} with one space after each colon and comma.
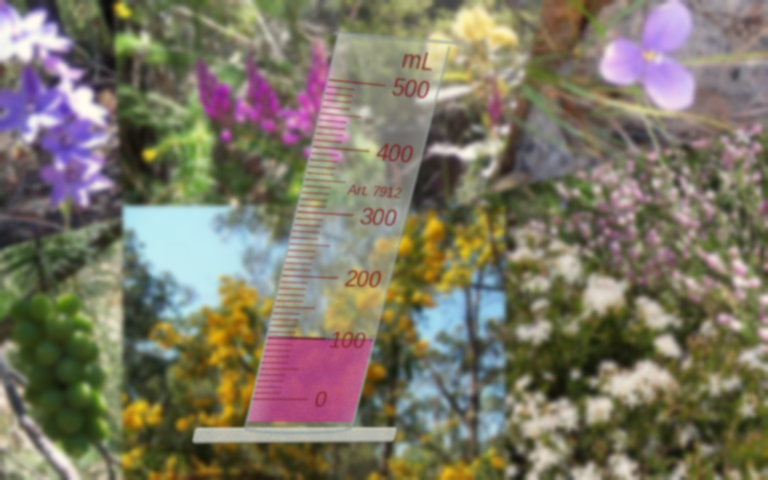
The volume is {"value": 100, "unit": "mL"}
